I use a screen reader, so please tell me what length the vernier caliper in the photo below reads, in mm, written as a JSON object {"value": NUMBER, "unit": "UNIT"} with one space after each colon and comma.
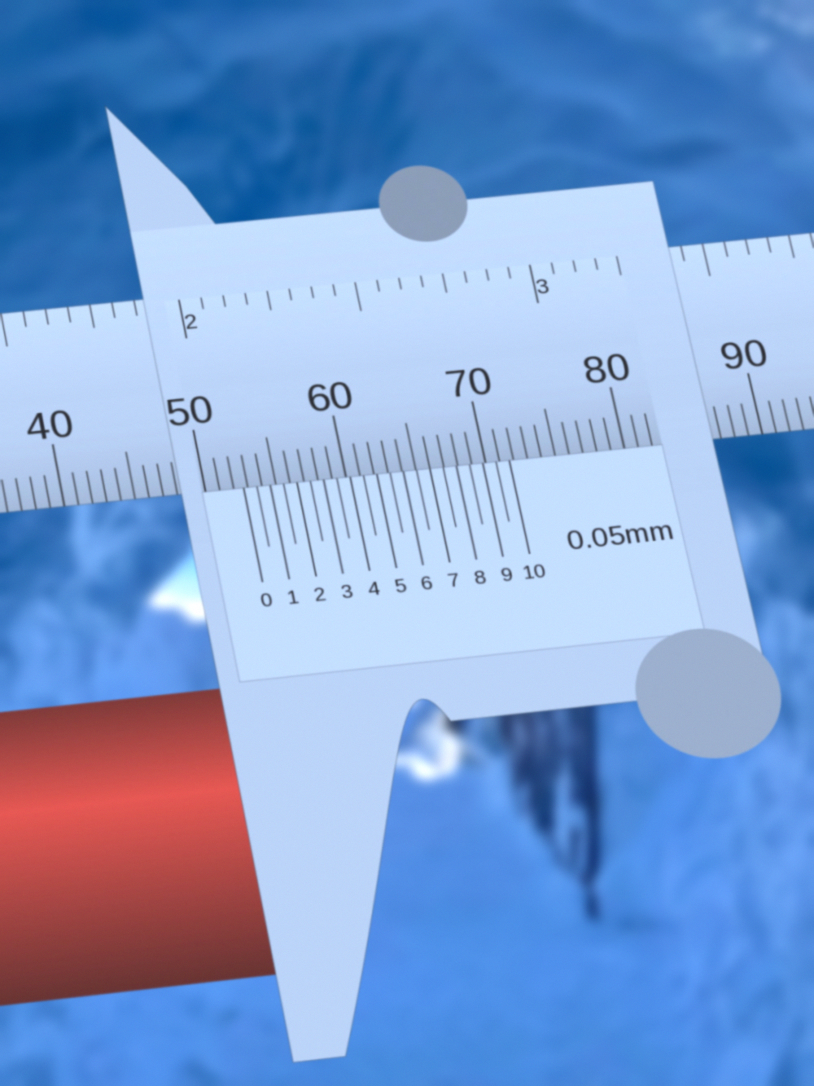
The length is {"value": 52.7, "unit": "mm"}
